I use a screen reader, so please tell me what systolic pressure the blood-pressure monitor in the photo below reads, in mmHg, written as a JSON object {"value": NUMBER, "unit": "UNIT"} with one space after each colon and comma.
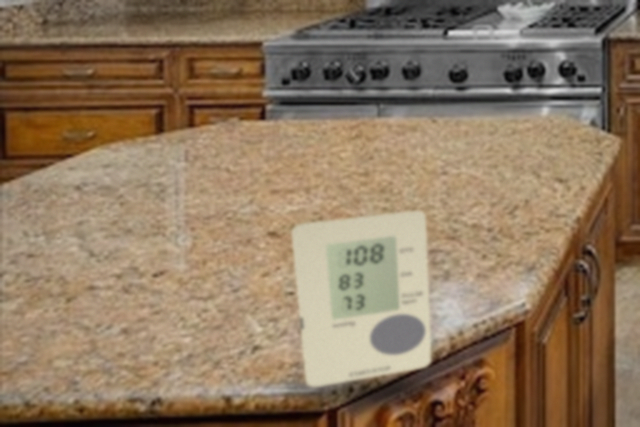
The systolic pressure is {"value": 108, "unit": "mmHg"}
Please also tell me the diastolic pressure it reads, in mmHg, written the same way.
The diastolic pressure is {"value": 83, "unit": "mmHg"}
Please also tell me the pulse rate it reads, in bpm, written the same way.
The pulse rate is {"value": 73, "unit": "bpm"}
